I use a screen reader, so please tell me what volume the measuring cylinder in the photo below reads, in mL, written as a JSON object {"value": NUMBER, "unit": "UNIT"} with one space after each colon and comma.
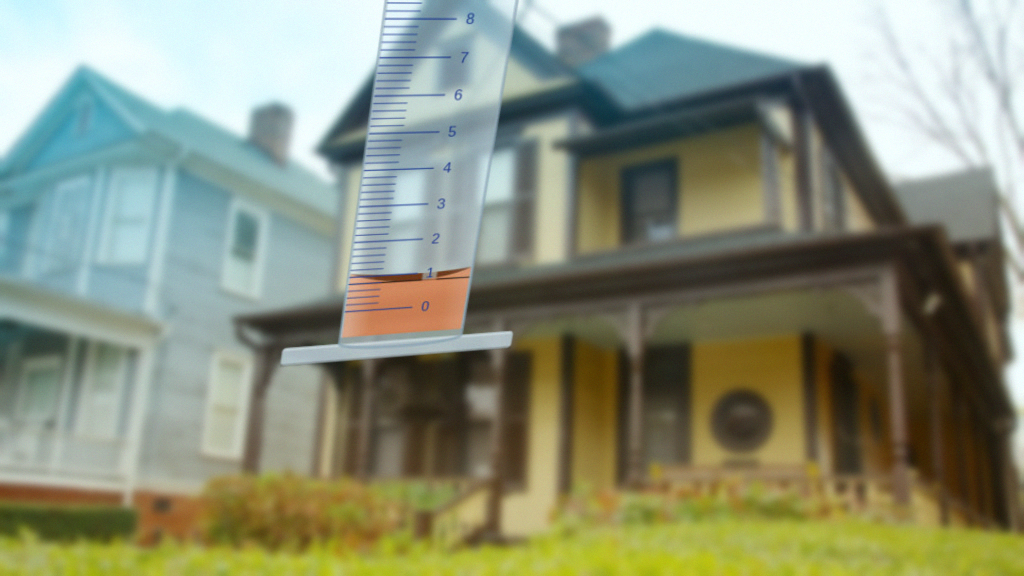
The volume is {"value": 0.8, "unit": "mL"}
